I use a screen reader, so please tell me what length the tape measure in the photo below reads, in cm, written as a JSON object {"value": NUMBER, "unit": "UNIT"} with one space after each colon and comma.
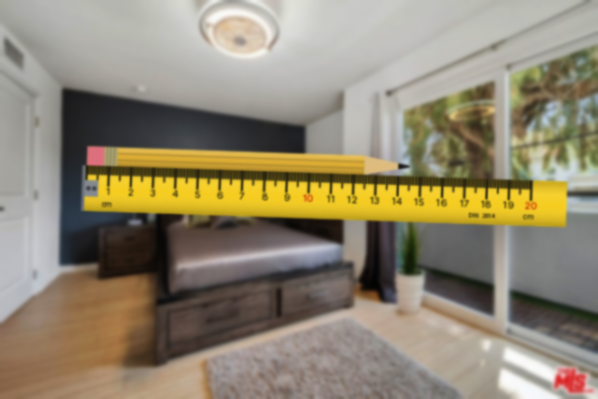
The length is {"value": 14.5, "unit": "cm"}
